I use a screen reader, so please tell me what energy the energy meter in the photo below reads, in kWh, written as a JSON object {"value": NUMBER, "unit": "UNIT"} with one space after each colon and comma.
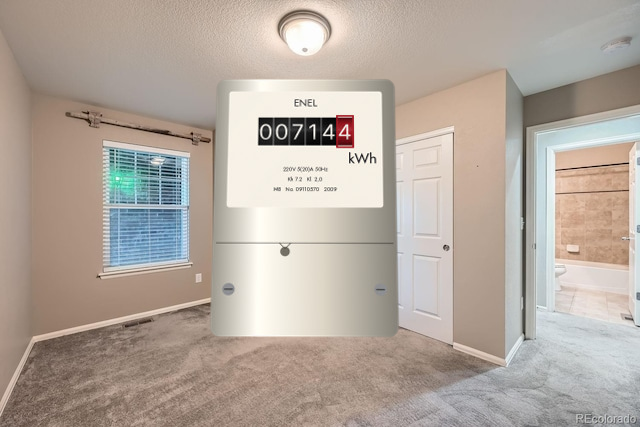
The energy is {"value": 714.4, "unit": "kWh"}
